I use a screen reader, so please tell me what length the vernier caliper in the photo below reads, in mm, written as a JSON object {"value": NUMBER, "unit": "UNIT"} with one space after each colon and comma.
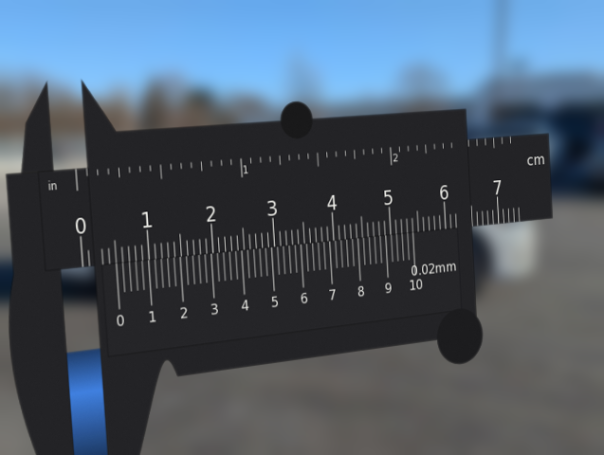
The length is {"value": 5.0, "unit": "mm"}
